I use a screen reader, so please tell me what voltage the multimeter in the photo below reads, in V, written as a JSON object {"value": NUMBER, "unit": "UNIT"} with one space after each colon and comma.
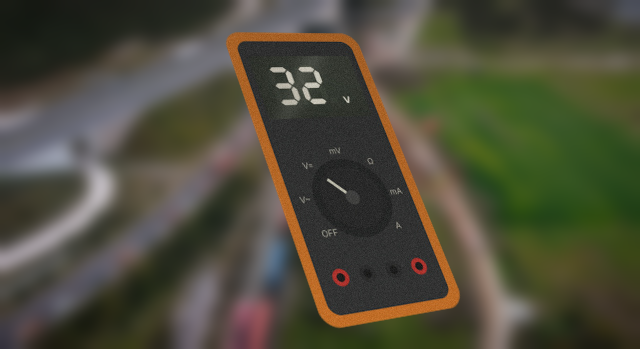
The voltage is {"value": 32, "unit": "V"}
